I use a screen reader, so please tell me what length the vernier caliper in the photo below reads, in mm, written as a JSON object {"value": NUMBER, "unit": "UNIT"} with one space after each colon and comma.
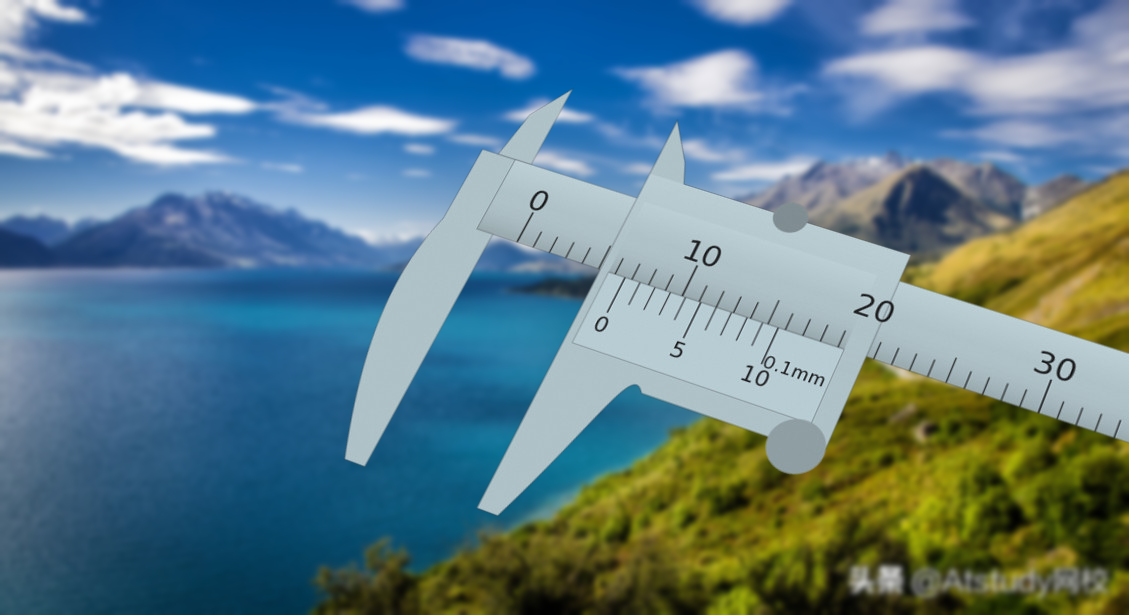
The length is {"value": 6.6, "unit": "mm"}
